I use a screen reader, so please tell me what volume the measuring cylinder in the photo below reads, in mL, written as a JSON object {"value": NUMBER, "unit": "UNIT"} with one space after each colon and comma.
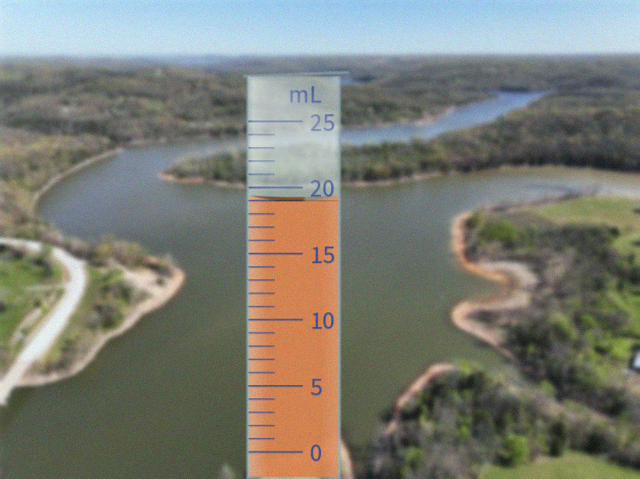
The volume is {"value": 19, "unit": "mL"}
